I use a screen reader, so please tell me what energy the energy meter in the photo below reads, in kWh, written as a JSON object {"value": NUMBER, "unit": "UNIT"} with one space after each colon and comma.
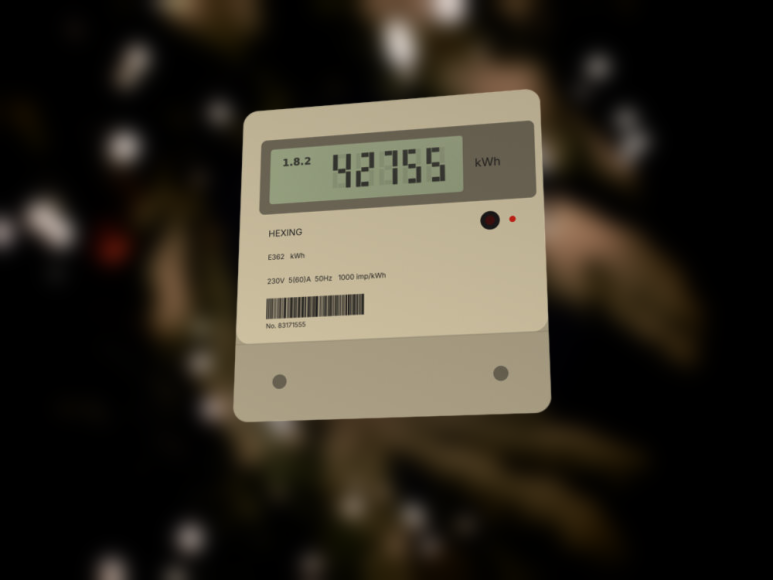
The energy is {"value": 42755, "unit": "kWh"}
